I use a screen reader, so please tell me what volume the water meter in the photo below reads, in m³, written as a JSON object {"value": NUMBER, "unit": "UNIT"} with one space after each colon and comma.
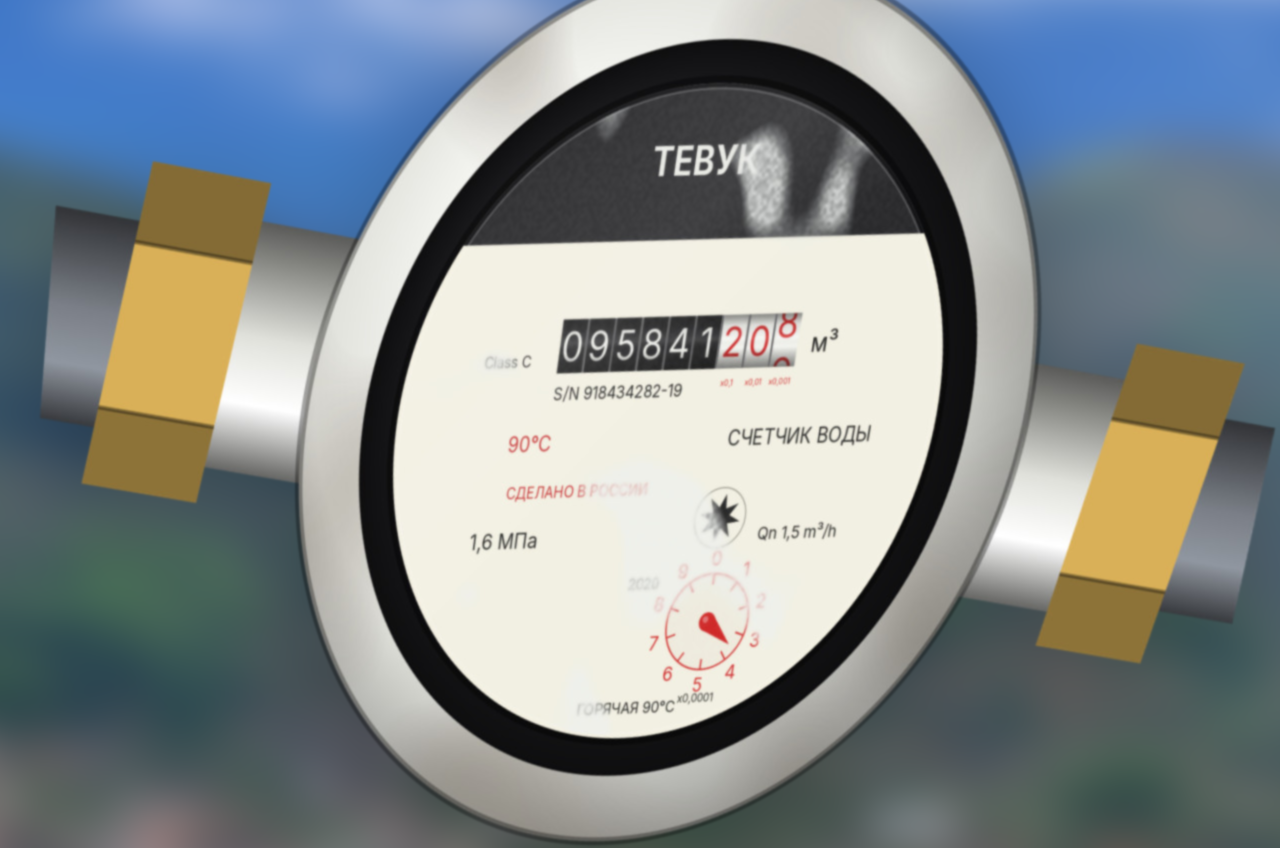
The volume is {"value": 95841.2083, "unit": "m³"}
